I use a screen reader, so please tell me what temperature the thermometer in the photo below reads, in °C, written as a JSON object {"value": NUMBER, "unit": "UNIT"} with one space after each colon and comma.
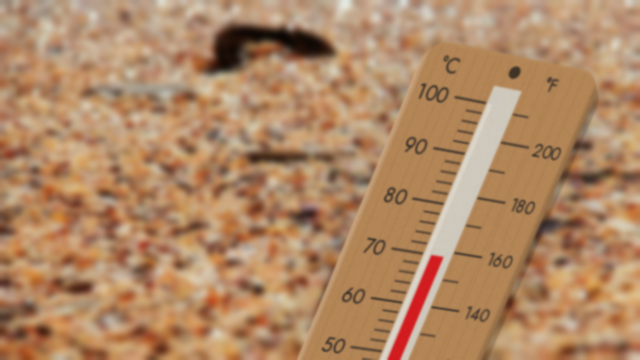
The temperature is {"value": 70, "unit": "°C"}
